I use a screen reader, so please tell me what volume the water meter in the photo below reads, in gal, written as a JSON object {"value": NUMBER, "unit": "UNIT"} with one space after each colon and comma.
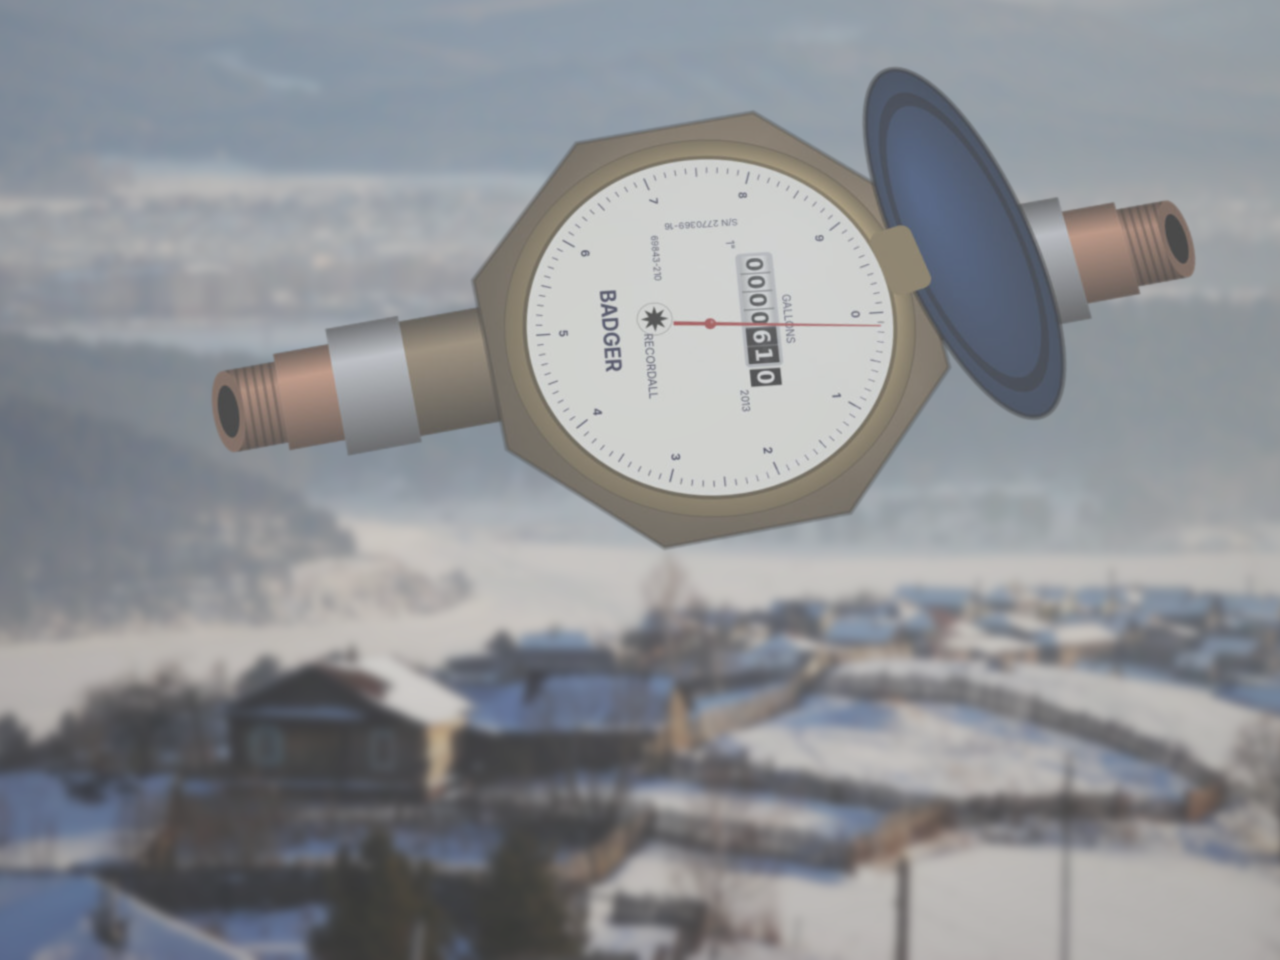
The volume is {"value": 610.1, "unit": "gal"}
